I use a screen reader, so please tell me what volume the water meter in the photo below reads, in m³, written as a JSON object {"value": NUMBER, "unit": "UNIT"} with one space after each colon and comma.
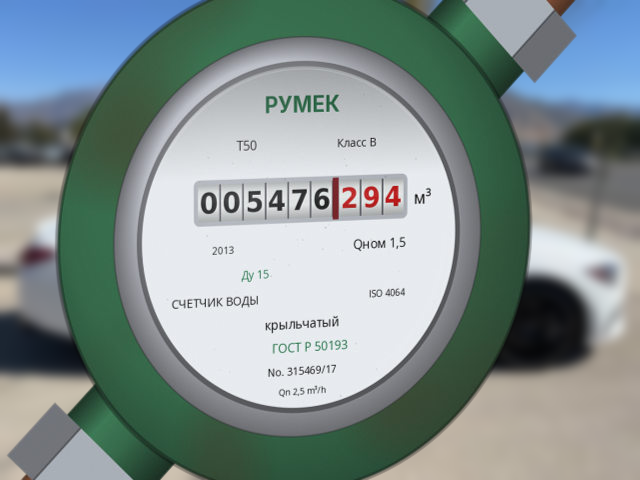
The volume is {"value": 5476.294, "unit": "m³"}
